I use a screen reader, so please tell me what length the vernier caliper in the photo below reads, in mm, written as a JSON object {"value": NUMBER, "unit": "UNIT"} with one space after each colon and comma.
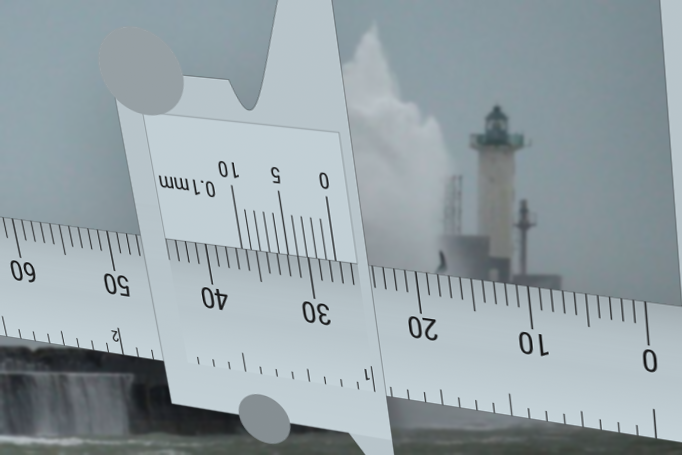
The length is {"value": 27.4, "unit": "mm"}
